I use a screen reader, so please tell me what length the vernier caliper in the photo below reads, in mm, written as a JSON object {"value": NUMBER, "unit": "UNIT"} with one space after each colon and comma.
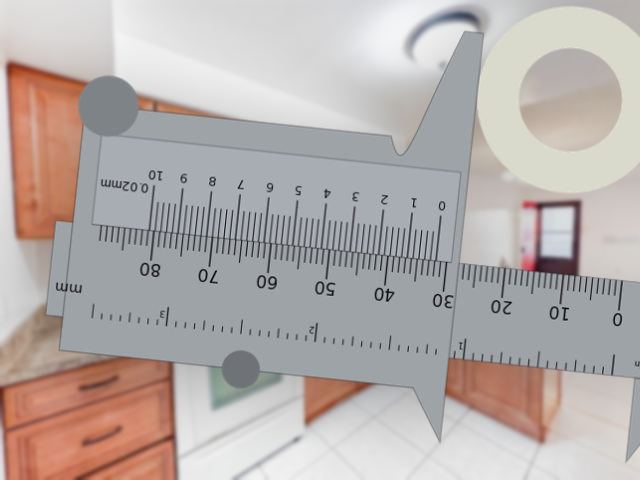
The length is {"value": 31.8, "unit": "mm"}
